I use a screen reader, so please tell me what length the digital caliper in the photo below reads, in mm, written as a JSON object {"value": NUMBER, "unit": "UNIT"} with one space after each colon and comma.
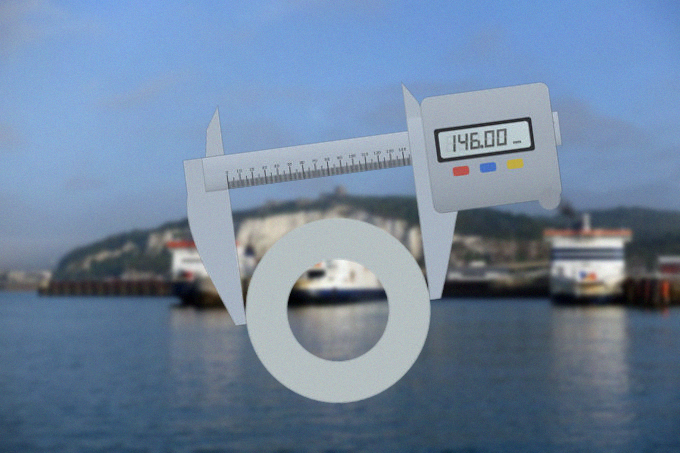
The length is {"value": 146.00, "unit": "mm"}
